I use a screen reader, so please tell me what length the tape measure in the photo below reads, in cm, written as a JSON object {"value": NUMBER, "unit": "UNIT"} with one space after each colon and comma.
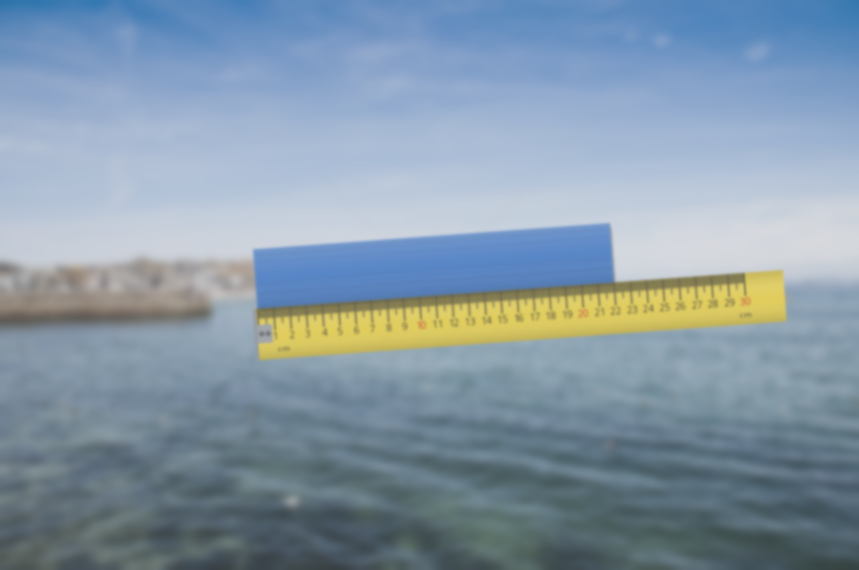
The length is {"value": 22, "unit": "cm"}
